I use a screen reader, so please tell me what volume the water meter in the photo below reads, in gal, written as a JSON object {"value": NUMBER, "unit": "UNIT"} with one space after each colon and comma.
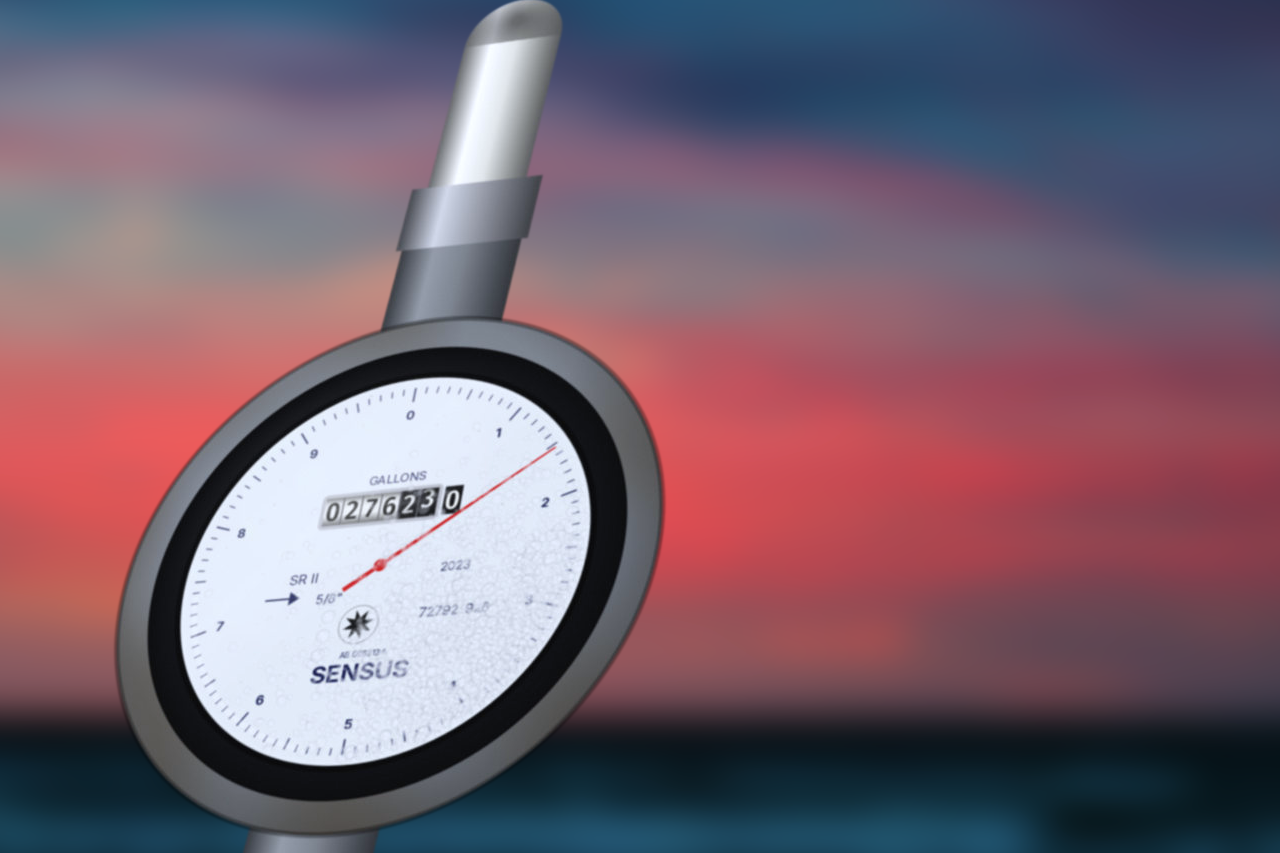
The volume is {"value": 276231.5, "unit": "gal"}
